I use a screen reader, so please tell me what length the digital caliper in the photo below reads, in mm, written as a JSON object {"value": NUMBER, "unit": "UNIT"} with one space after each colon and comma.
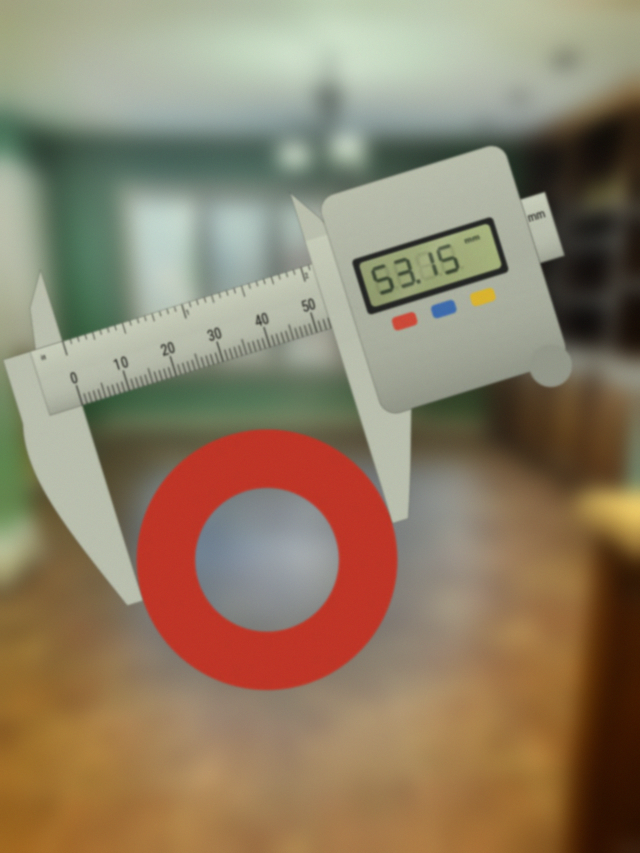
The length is {"value": 53.15, "unit": "mm"}
